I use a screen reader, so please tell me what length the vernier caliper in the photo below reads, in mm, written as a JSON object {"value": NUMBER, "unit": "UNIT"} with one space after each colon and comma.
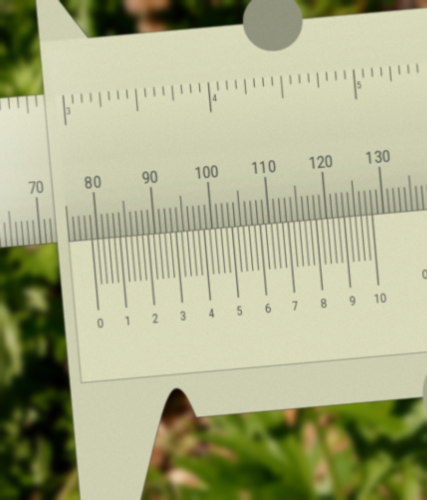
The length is {"value": 79.0, "unit": "mm"}
